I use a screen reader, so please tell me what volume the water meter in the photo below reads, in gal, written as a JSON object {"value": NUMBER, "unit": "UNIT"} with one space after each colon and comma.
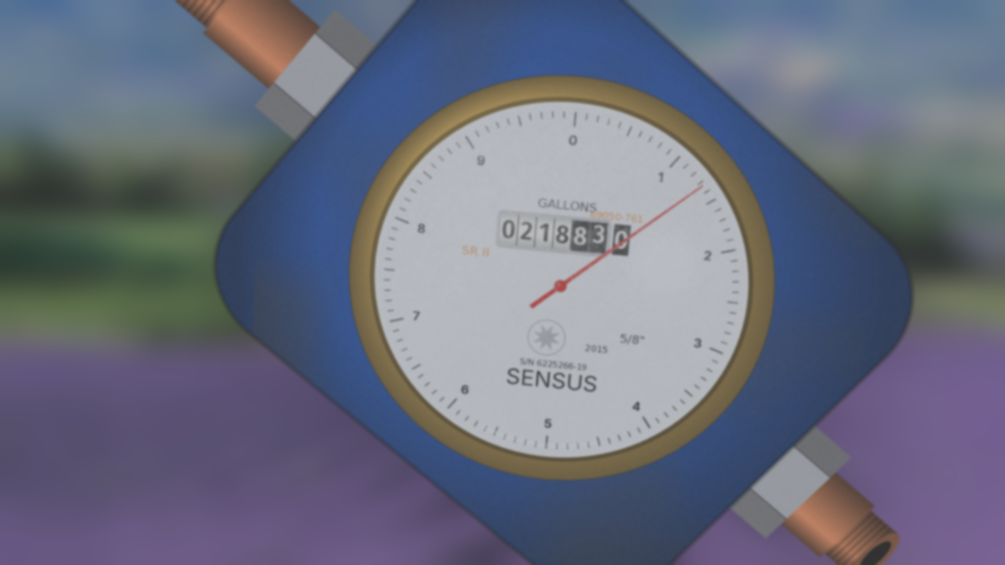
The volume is {"value": 218831.3, "unit": "gal"}
